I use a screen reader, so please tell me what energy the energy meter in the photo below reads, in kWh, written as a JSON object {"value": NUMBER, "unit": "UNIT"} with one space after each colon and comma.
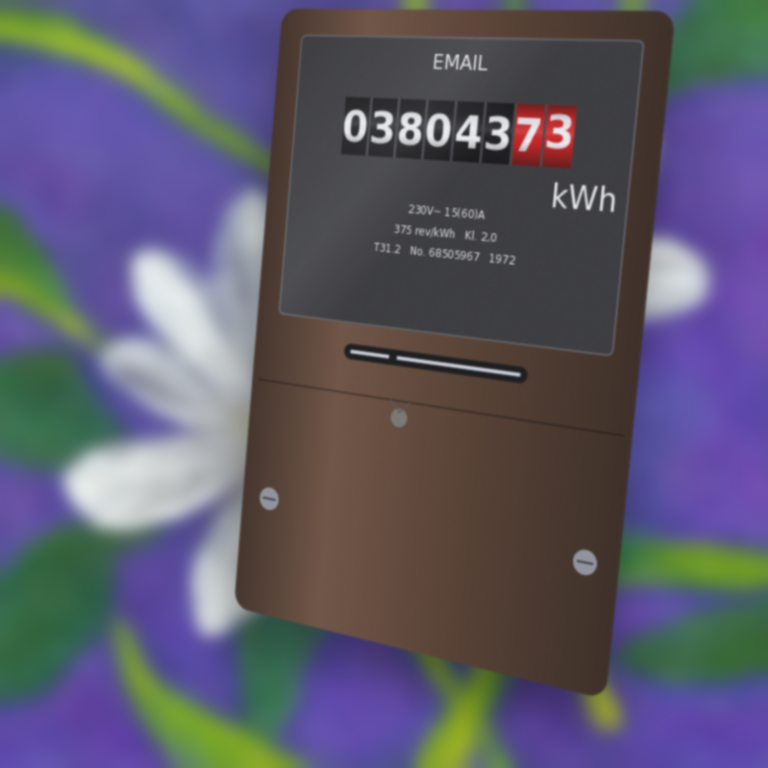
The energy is {"value": 38043.73, "unit": "kWh"}
